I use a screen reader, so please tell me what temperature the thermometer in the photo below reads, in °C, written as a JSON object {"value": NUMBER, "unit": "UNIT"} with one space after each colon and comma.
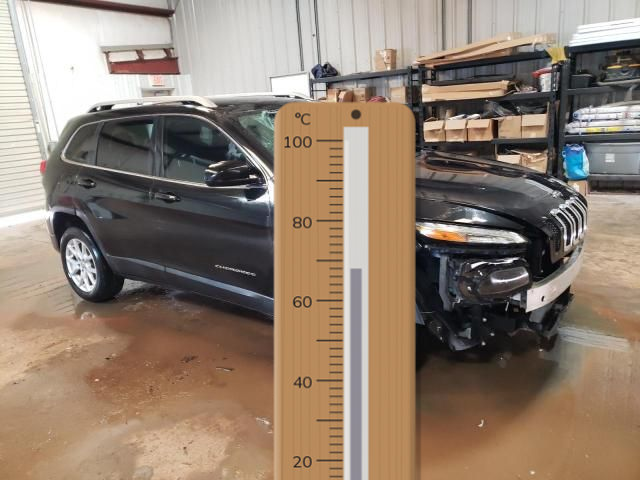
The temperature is {"value": 68, "unit": "°C"}
